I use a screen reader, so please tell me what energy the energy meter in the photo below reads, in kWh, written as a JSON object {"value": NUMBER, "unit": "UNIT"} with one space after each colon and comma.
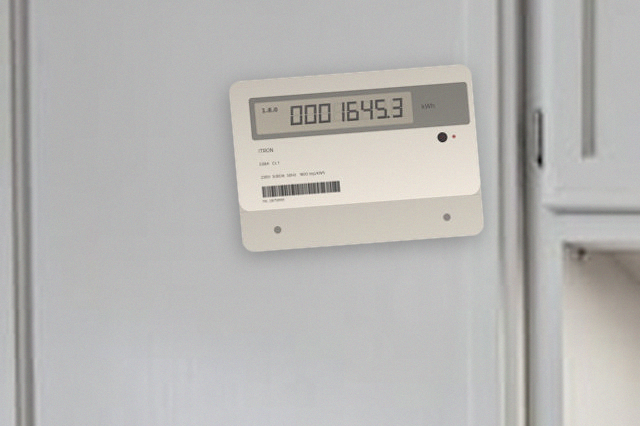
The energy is {"value": 1645.3, "unit": "kWh"}
